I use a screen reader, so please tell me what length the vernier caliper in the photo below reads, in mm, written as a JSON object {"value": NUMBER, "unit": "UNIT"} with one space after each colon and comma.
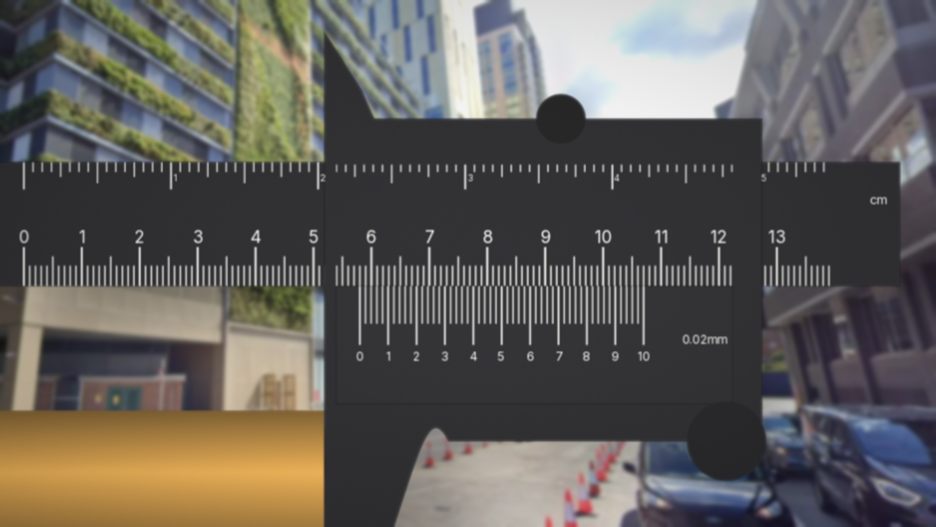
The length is {"value": 58.0, "unit": "mm"}
